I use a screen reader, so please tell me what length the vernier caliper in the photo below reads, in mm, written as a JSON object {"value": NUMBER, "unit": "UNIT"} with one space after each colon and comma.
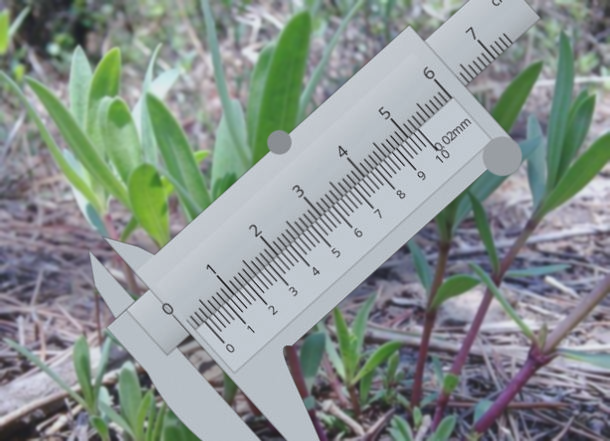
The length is {"value": 3.2, "unit": "mm"}
